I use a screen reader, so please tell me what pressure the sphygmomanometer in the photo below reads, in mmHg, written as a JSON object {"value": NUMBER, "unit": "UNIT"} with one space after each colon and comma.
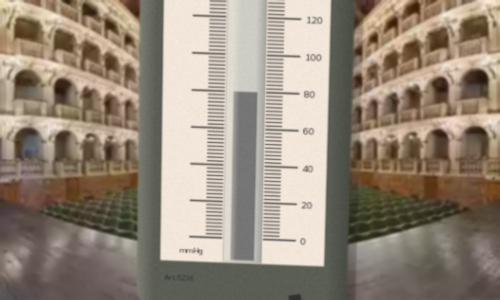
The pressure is {"value": 80, "unit": "mmHg"}
